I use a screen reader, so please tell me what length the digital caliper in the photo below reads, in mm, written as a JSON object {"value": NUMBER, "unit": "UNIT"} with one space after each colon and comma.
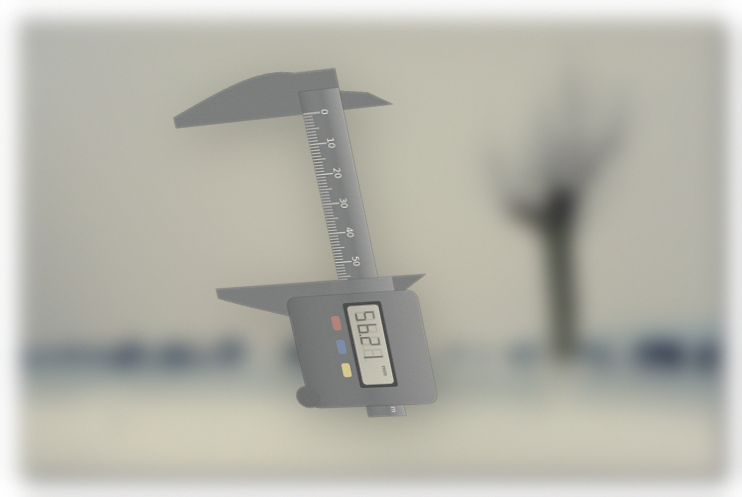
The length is {"value": 56.21, "unit": "mm"}
